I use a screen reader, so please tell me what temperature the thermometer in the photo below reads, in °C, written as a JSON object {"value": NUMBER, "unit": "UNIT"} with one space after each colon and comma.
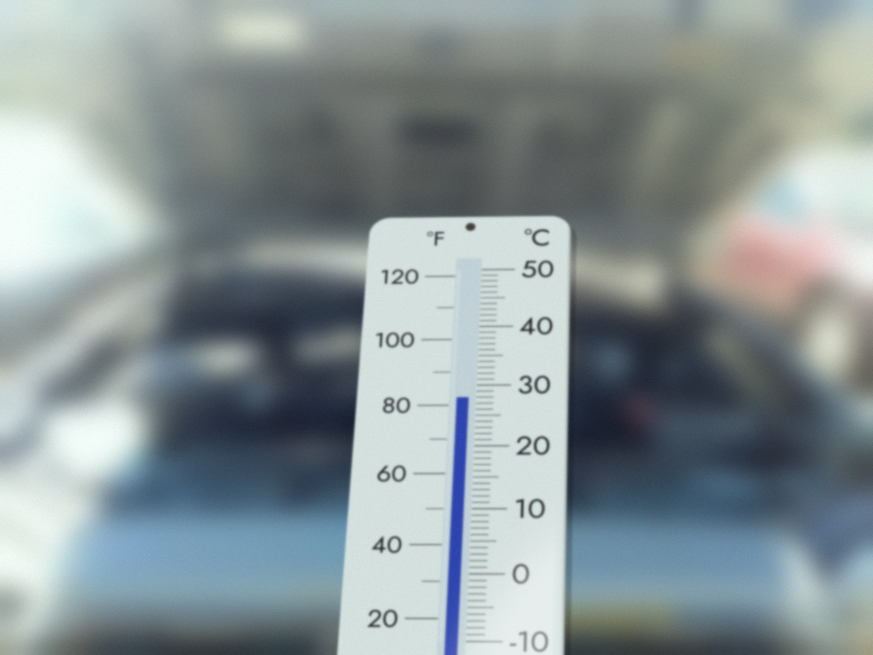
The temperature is {"value": 28, "unit": "°C"}
